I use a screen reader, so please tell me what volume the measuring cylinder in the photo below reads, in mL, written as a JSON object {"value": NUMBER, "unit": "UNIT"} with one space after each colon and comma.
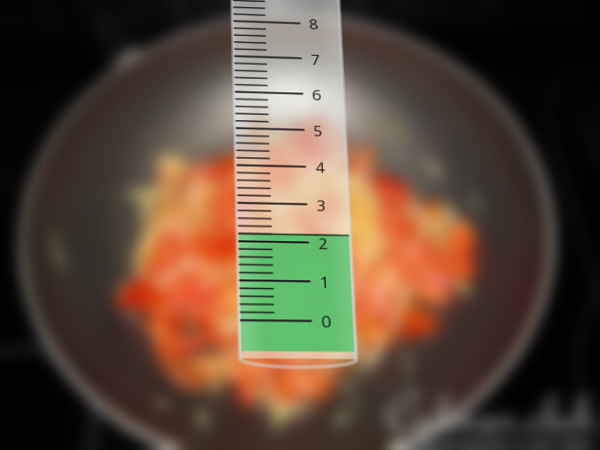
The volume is {"value": 2.2, "unit": "mL"}
